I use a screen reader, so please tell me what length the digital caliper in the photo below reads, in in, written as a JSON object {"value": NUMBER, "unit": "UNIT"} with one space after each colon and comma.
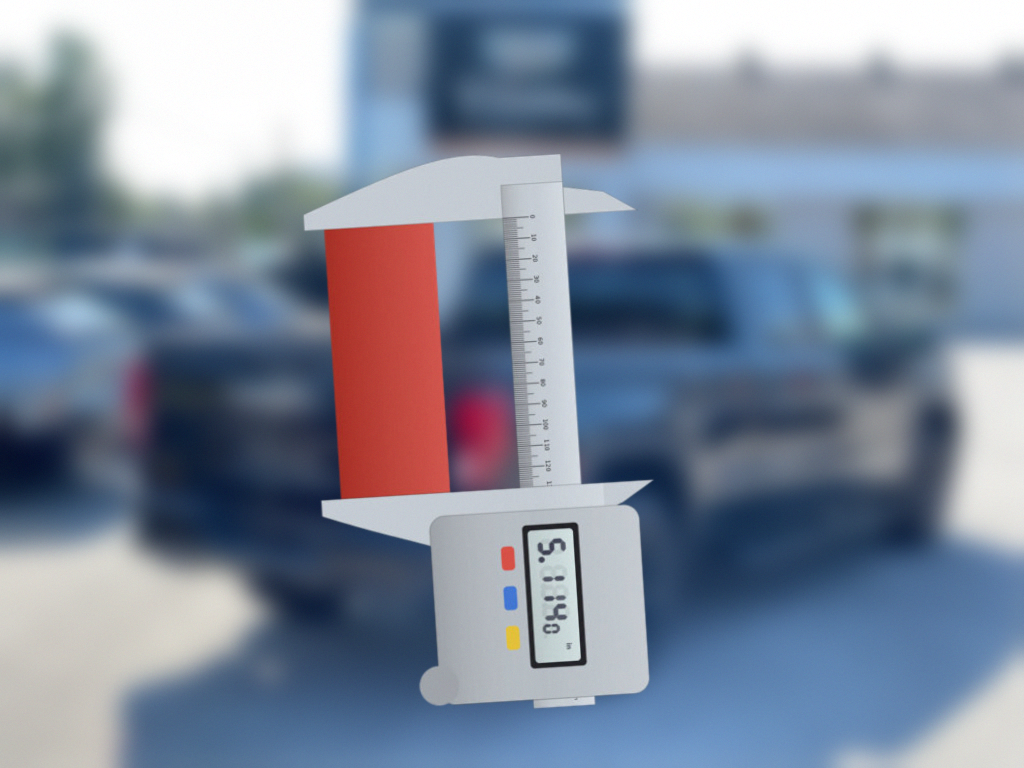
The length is {"value": 5.1140, "unit": "in"}
